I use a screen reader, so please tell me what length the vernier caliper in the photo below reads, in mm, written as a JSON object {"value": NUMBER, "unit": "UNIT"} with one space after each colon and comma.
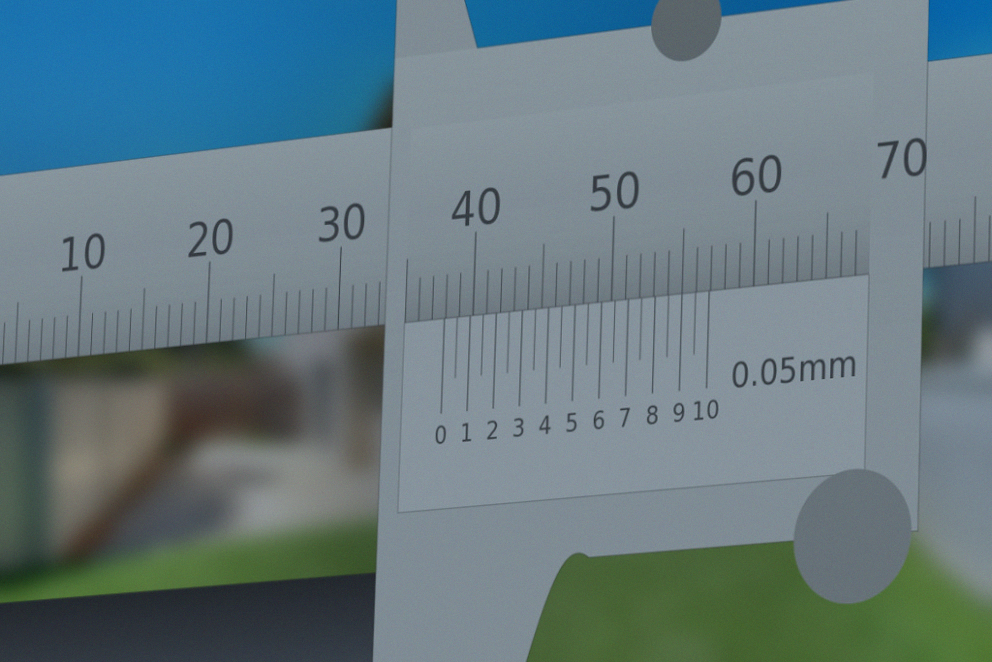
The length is {"value": 37.9, "unit": "mm"}
